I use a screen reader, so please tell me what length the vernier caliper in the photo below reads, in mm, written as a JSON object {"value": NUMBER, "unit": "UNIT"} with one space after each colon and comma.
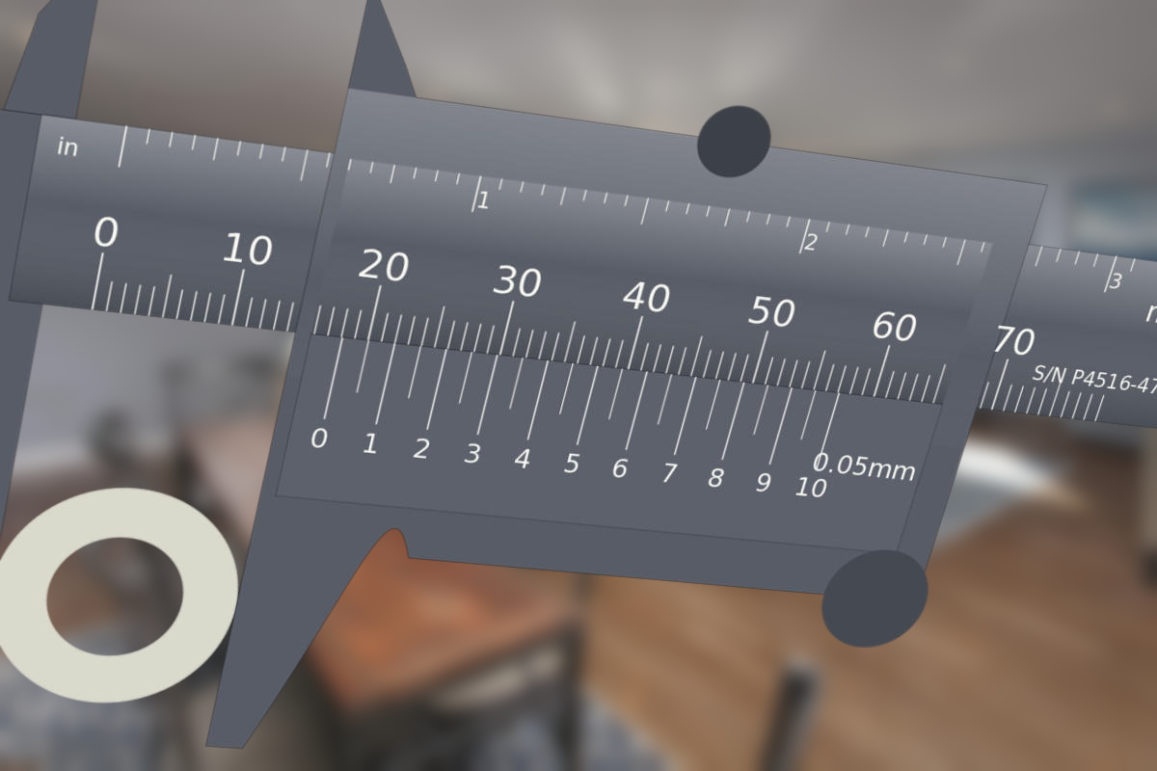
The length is {"value": 18.1, "unit": "mm"}
